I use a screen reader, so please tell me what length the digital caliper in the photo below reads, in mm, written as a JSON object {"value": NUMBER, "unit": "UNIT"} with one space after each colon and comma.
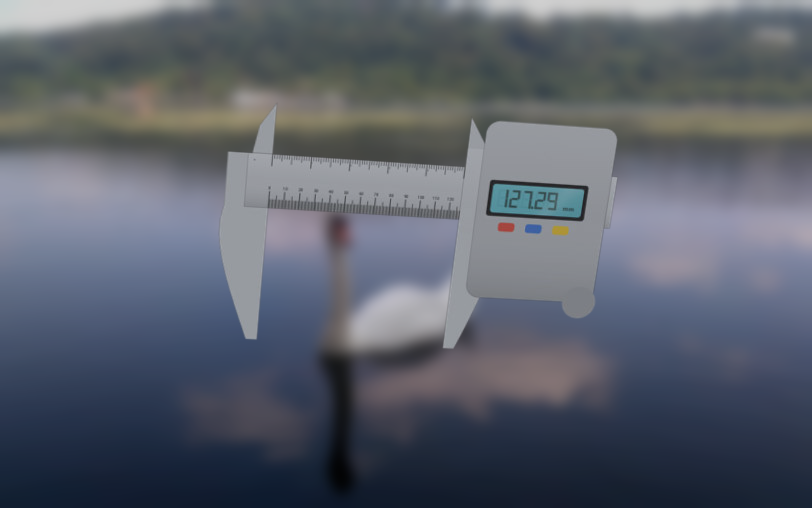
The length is {"value": 127.29, "unit": "mm"}
